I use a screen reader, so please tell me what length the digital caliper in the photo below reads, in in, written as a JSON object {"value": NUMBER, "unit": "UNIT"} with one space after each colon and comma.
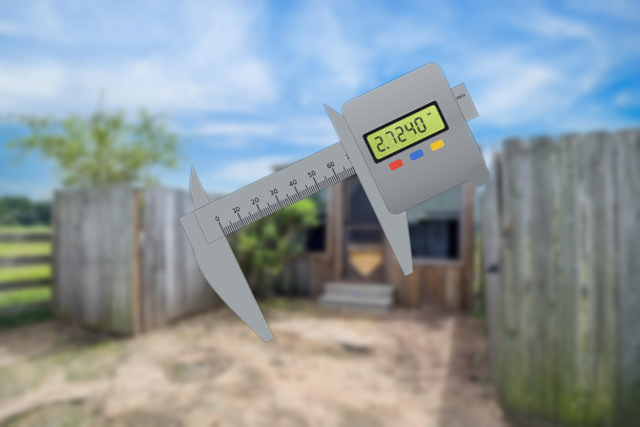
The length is {"value": 2.7240, "unit": "in"}
